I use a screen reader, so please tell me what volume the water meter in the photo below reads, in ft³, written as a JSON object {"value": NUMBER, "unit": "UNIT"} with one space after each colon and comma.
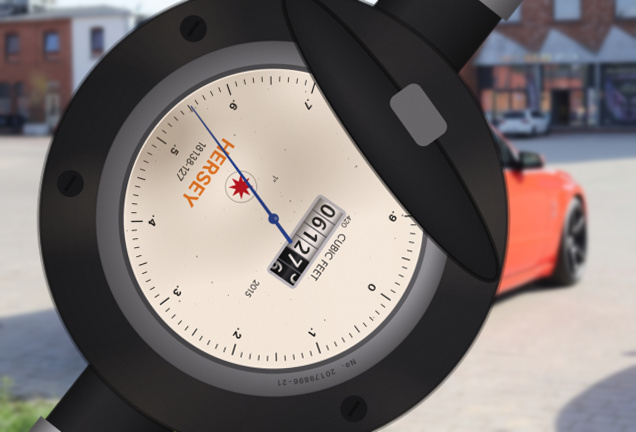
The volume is {"value": 61275.55, "unit": "ft³"}
